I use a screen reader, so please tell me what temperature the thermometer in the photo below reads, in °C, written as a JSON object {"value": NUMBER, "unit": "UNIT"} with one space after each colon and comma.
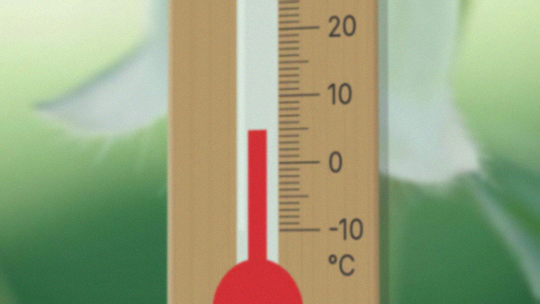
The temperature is {"value": 5, "unit": "°C"}
